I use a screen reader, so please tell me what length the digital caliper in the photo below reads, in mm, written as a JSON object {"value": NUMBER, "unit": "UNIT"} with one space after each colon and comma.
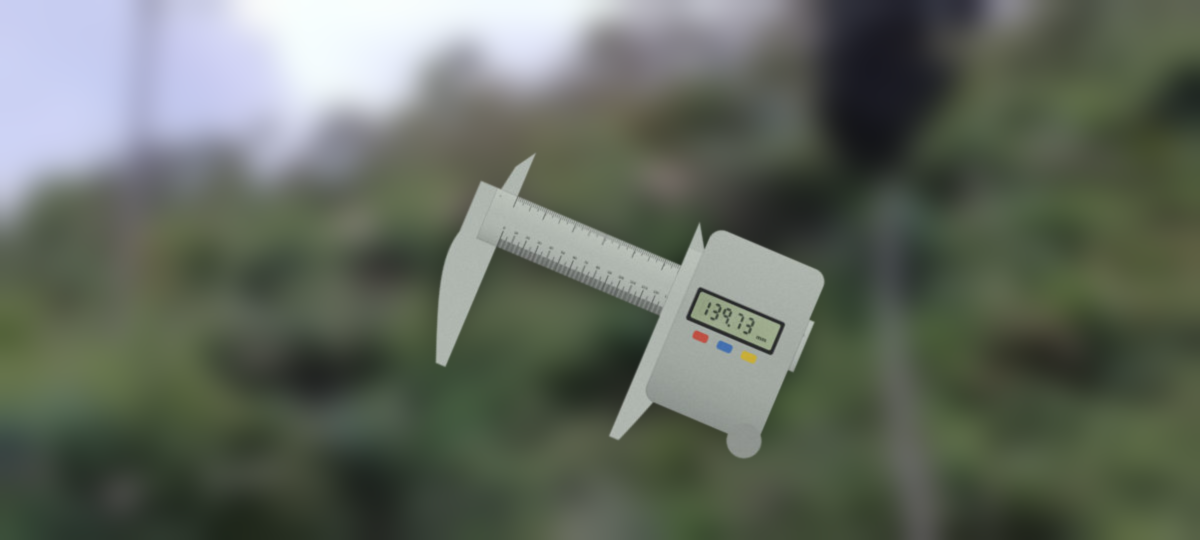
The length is {"value": 139.73, "unit": "mm"}
